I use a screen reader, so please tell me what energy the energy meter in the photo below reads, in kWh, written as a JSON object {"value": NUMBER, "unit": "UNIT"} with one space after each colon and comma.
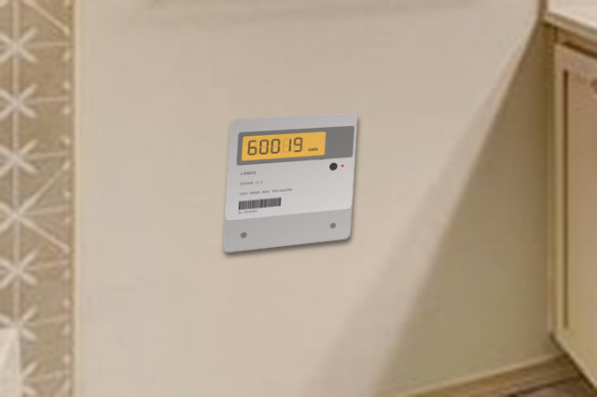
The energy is {"value": 60019, "unit": "kWh"}
